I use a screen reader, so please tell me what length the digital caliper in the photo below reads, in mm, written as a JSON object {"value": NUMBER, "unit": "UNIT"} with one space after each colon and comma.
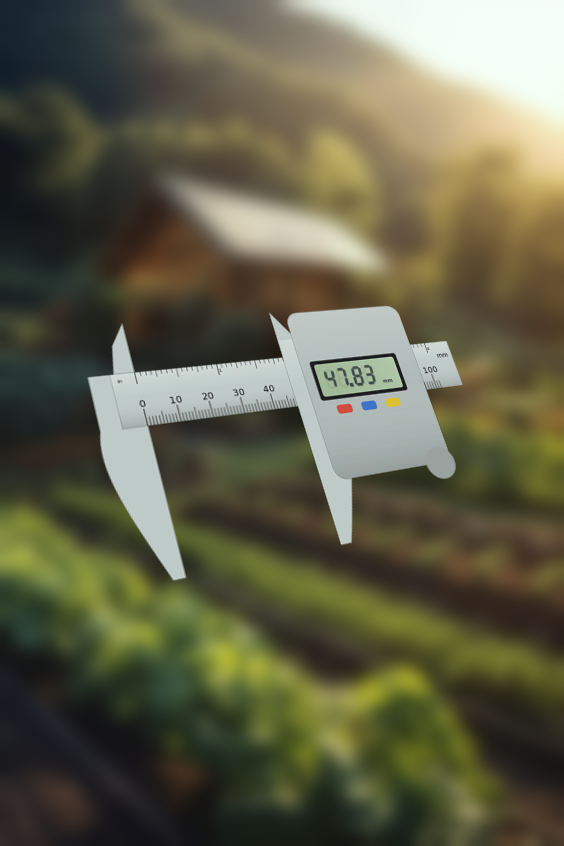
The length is {"value": 47.83, "unit": "mm"}
